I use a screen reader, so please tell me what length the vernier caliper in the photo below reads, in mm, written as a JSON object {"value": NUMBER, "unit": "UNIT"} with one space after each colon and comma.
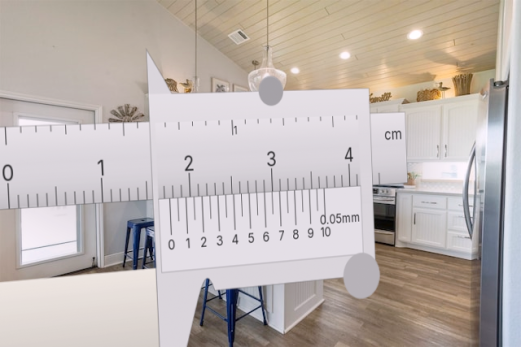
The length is {"value": 17.6, "unit": "mm"}
